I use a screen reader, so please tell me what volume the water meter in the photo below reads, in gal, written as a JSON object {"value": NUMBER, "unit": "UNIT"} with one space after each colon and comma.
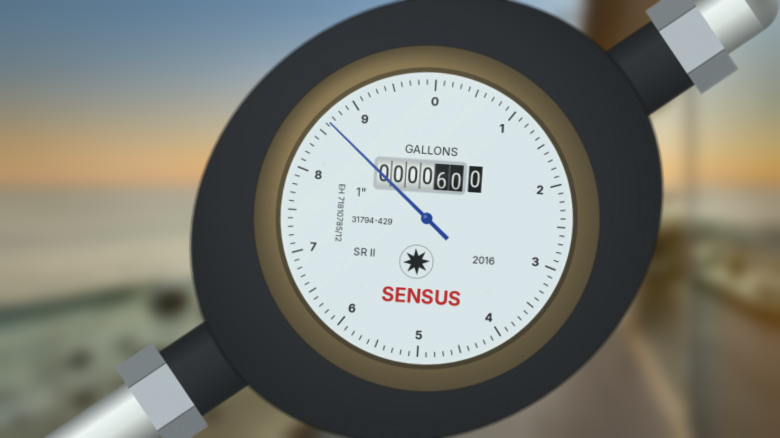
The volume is {"value": 598.6, "unit": "gal"}
